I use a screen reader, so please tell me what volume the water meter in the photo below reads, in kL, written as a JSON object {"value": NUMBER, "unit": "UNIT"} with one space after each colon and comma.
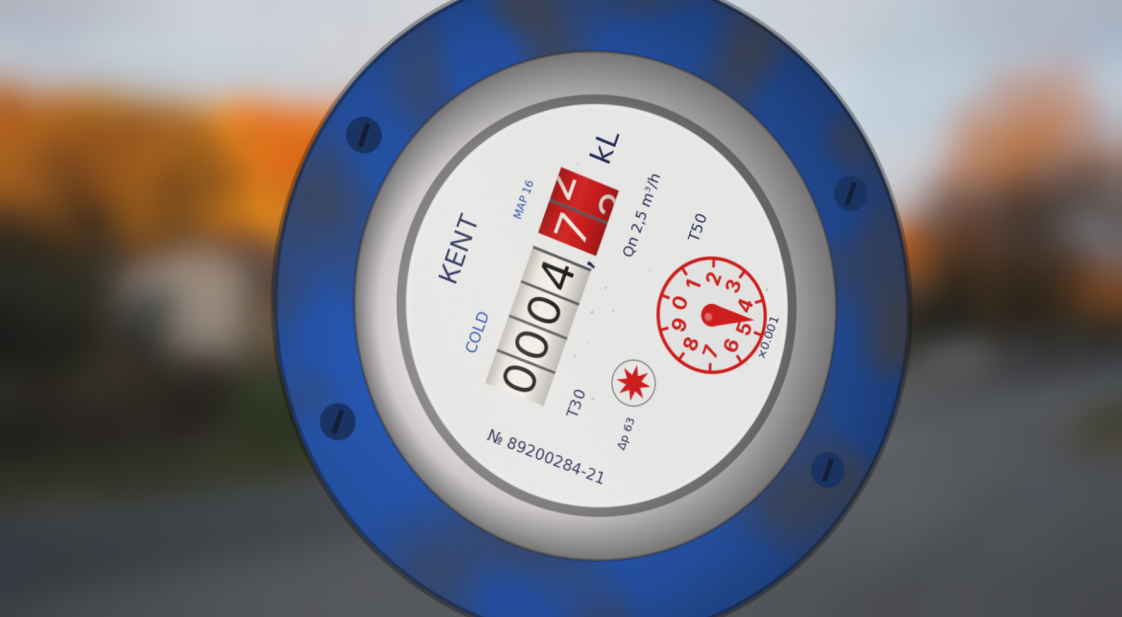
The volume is {"value": 4.724, "unit": "kL"}
